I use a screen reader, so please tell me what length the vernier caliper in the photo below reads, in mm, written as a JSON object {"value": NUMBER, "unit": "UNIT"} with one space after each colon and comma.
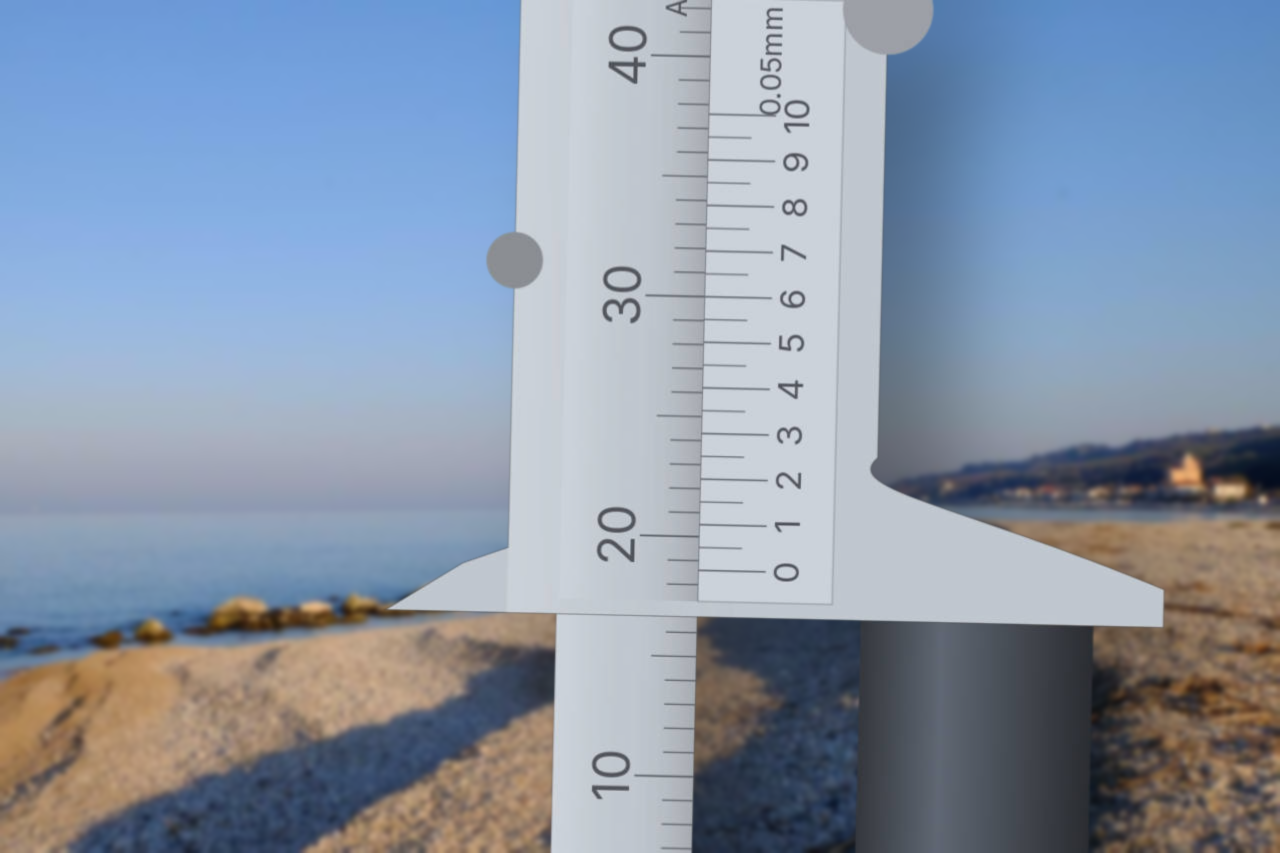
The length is {"value": 18.6, "unit": "mm"}
